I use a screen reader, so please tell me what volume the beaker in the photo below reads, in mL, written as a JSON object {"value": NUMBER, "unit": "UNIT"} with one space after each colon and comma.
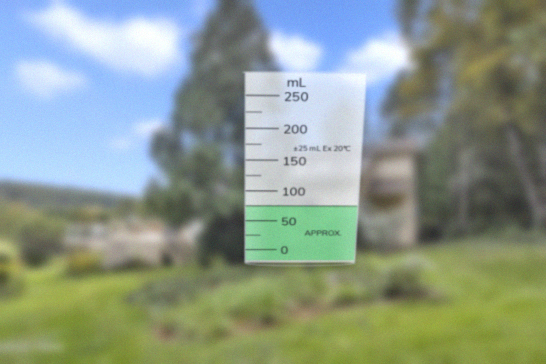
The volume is {"value": 75, "unit": "mL"}
